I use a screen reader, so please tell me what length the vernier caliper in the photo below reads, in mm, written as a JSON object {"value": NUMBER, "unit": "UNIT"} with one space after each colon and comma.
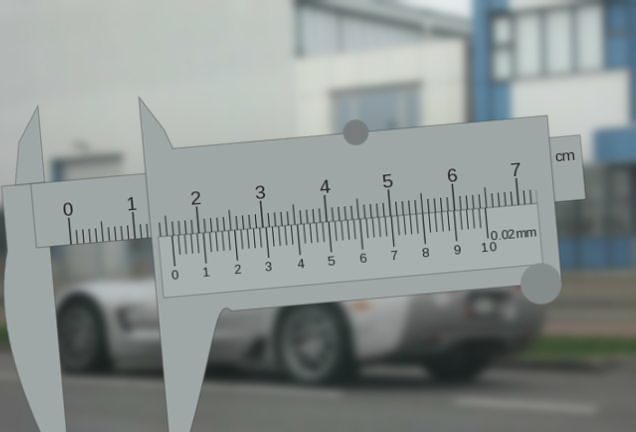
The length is {"value": 15.8, "unit": "mm"}
